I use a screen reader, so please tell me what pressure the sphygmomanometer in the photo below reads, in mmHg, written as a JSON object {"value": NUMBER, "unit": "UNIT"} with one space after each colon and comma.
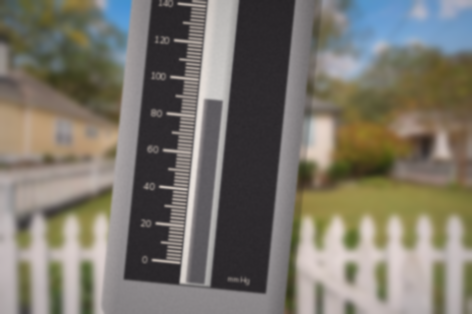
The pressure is {"value": 90, "unit": "mmHg"}
